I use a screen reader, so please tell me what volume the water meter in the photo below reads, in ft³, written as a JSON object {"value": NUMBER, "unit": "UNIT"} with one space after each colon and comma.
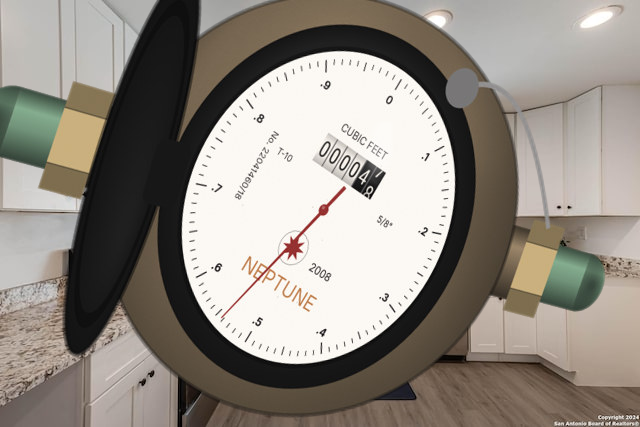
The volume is {"value": 47.54, "unit": "ft³"}
